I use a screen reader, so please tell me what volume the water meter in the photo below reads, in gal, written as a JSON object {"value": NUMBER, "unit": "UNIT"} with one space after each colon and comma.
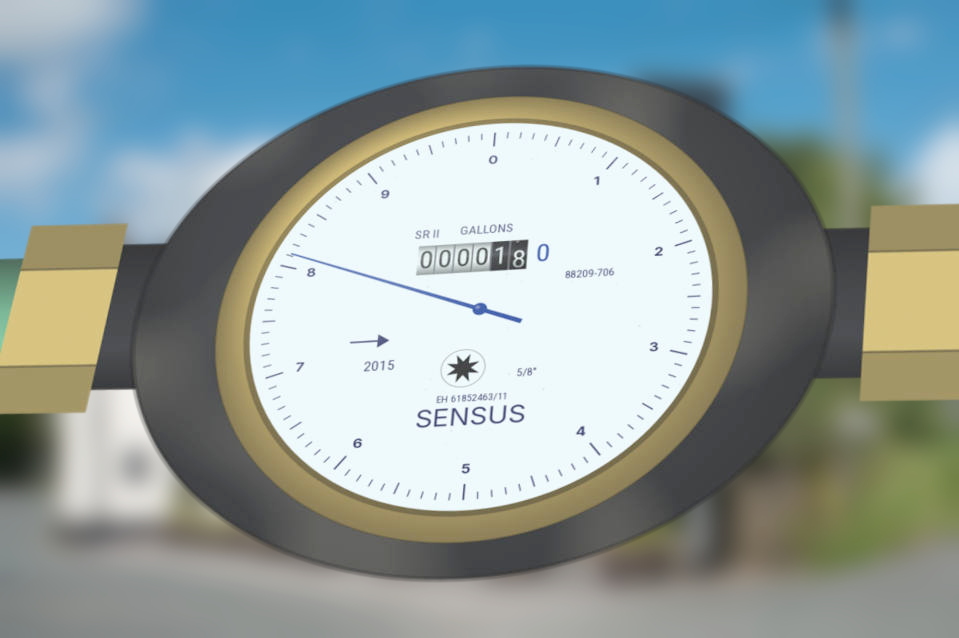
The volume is {"value": 178.1, "unit": "gal"}
